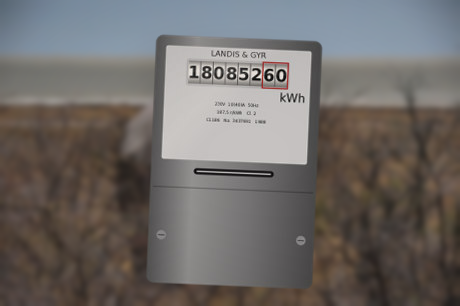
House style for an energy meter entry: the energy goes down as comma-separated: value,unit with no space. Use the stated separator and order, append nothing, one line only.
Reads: 180852.60,kWh
